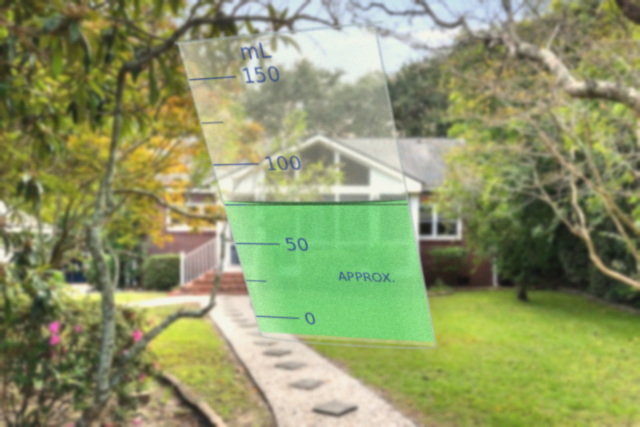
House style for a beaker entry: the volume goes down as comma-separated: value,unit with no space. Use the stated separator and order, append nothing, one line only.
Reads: 75,mL
